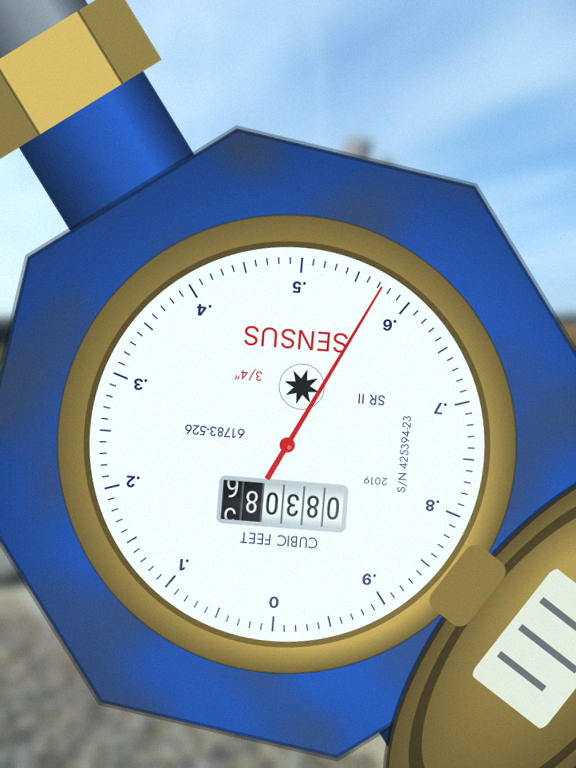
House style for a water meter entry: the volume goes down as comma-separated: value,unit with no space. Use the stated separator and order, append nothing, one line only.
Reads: 83085.57,ft³
